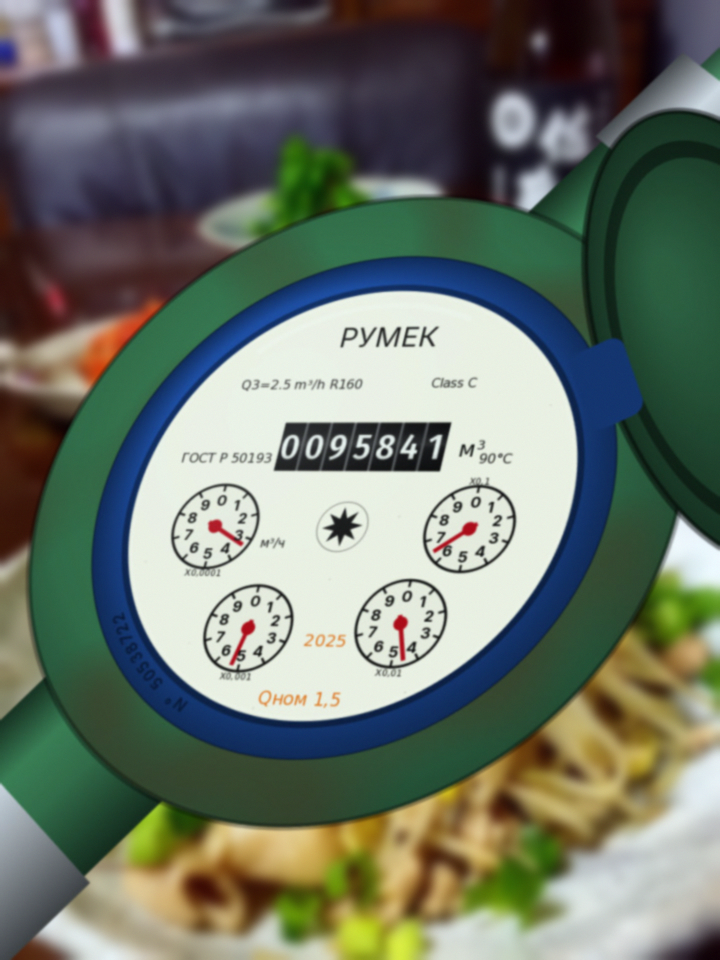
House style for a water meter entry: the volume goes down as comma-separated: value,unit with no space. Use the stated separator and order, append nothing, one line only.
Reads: 95841.6453,m³
